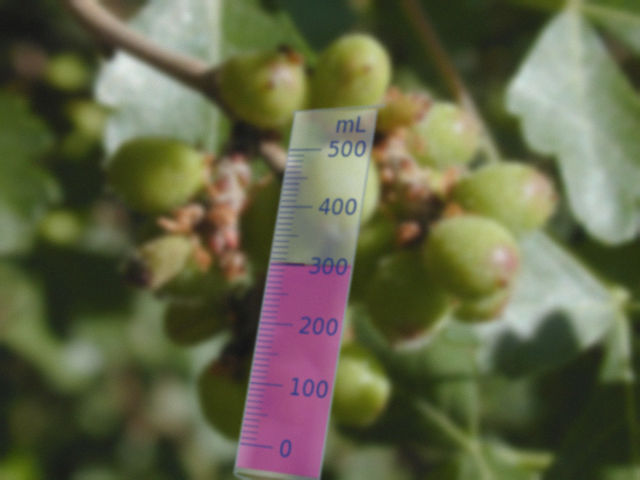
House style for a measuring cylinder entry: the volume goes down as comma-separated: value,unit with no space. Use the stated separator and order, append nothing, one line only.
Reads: 300,mL
